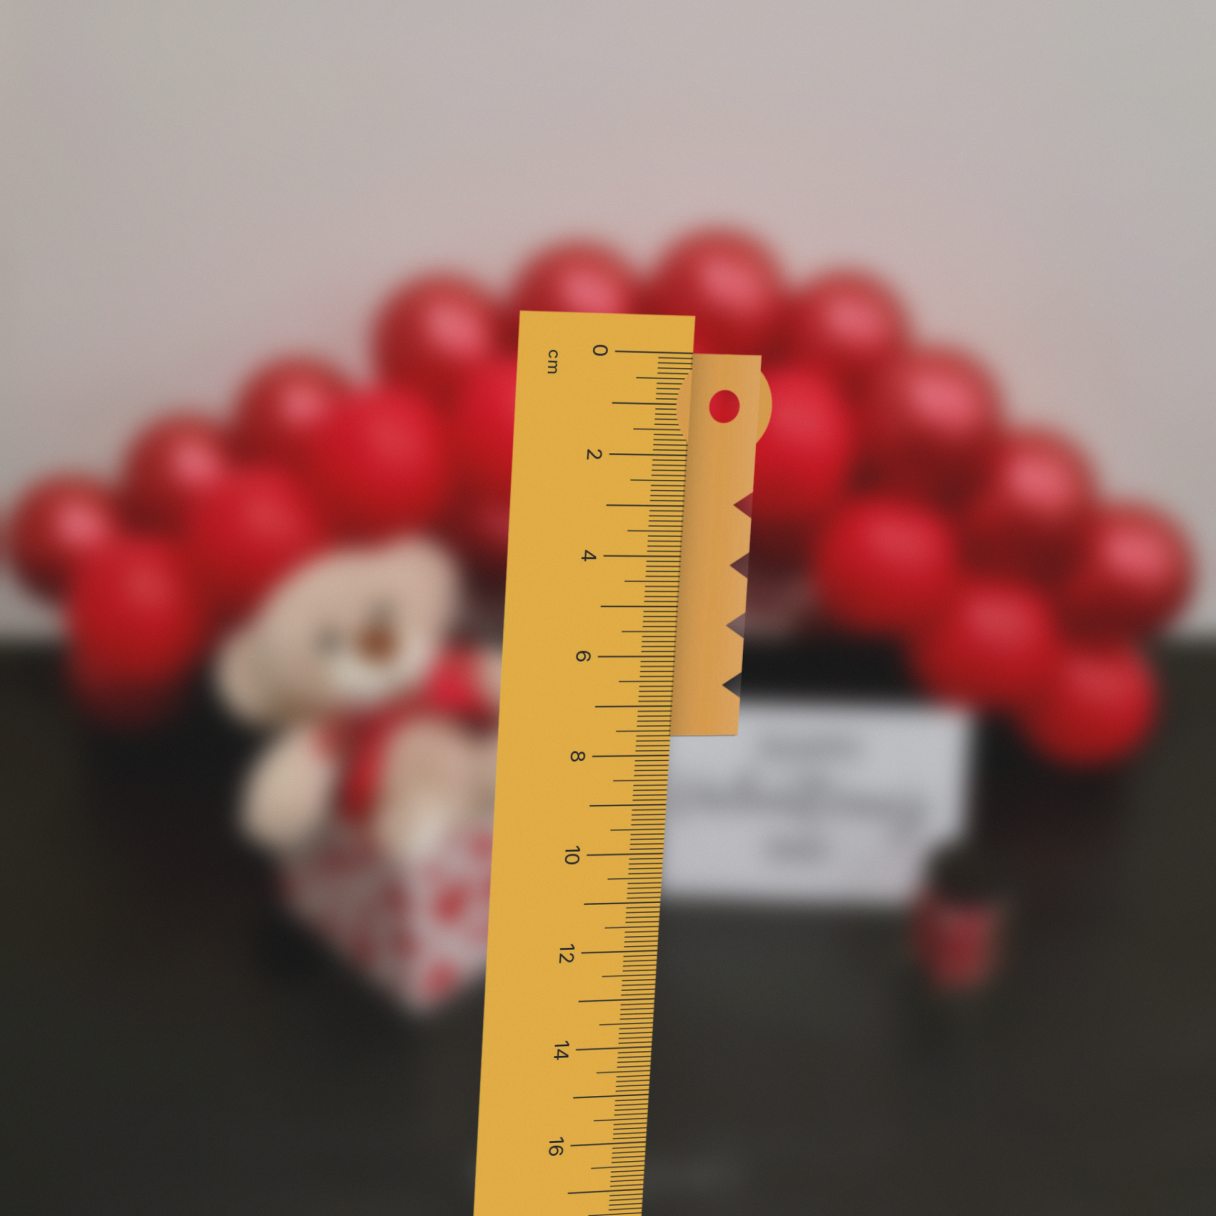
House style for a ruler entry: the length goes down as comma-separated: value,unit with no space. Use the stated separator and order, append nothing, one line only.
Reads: 7.6,cm
